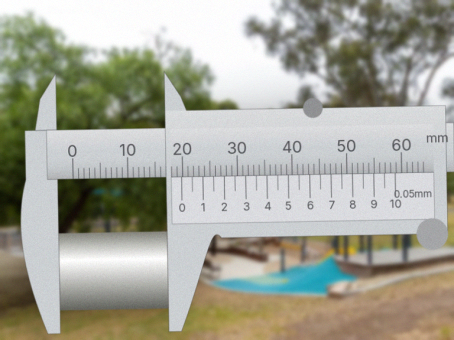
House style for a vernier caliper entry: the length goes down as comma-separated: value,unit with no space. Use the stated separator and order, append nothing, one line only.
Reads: 19.8,mm
